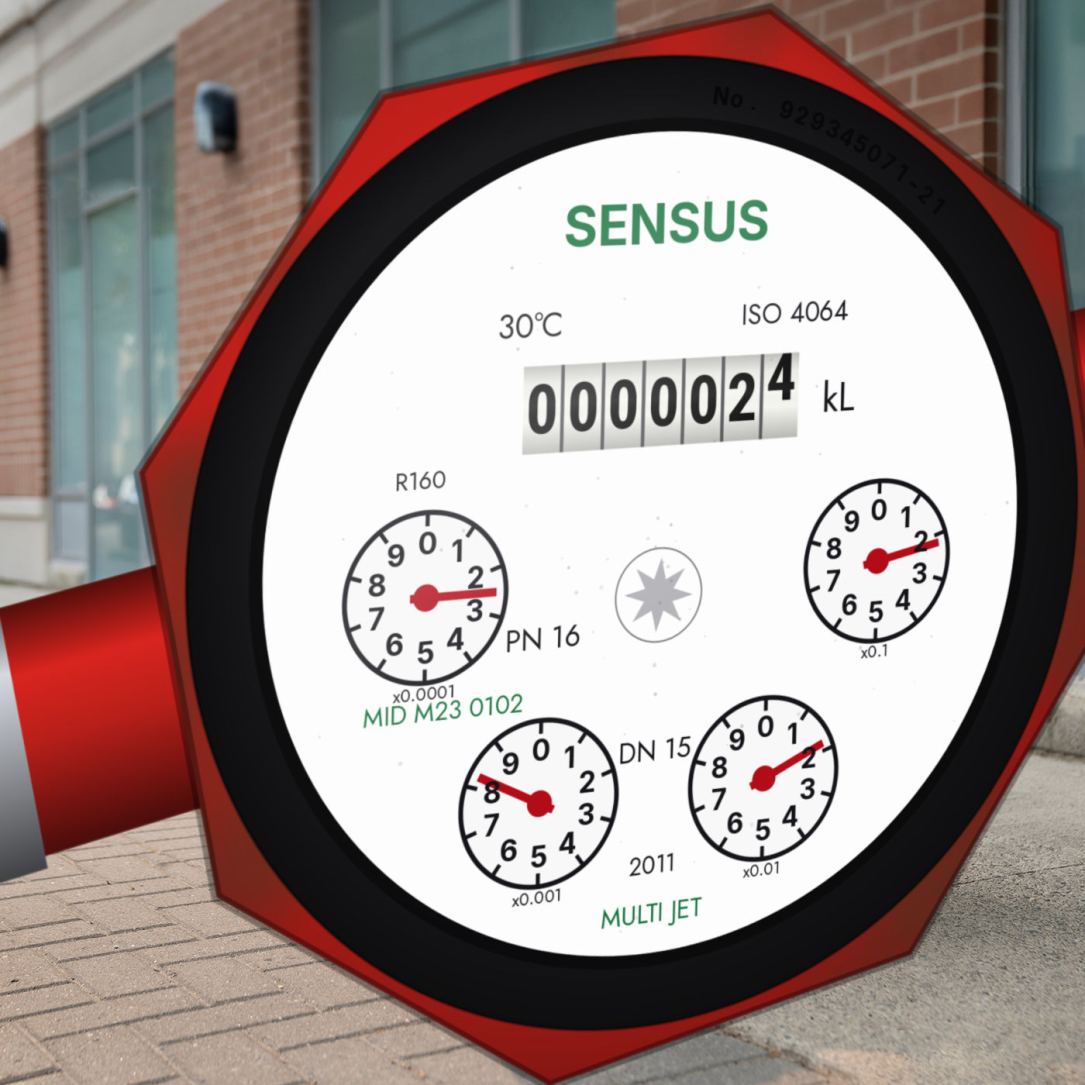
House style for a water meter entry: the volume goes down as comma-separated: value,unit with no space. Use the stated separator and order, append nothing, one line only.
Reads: 24.2182,kL
